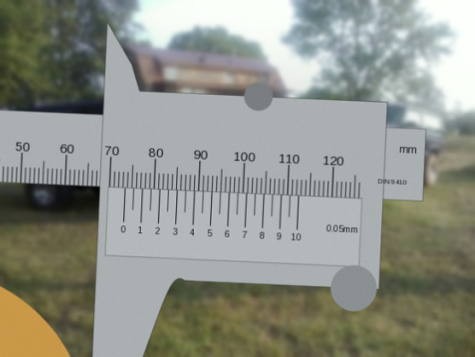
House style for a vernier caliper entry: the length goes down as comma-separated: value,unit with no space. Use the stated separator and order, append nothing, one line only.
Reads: 73.5,mm
